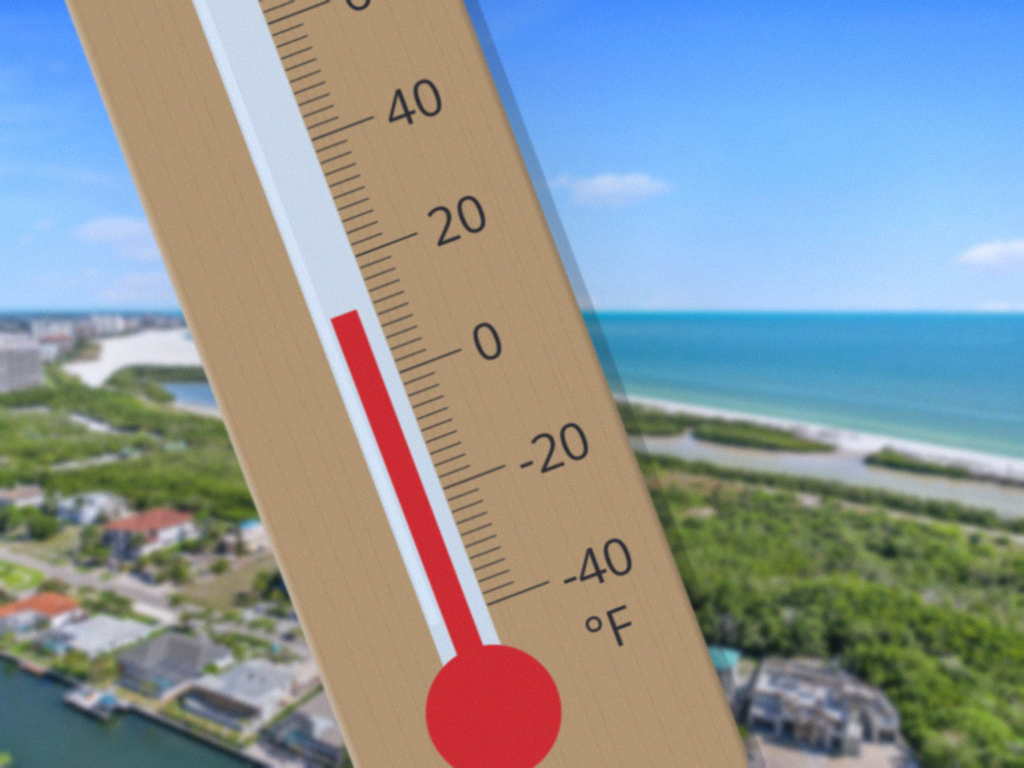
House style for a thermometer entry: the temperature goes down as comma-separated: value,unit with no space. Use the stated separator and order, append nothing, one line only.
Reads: 12,°F
